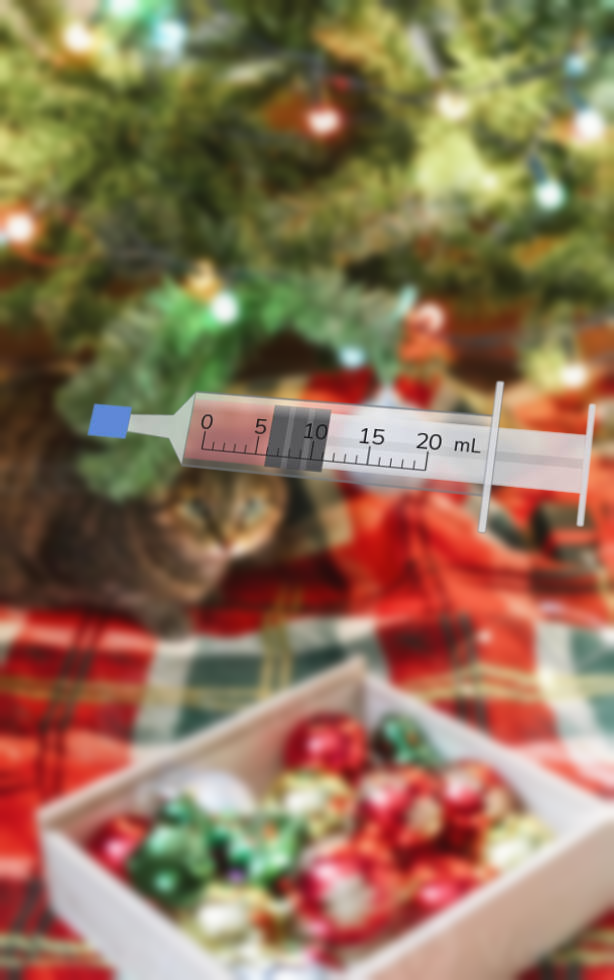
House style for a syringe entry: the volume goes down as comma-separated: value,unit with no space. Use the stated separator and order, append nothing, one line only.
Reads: 6,mL
